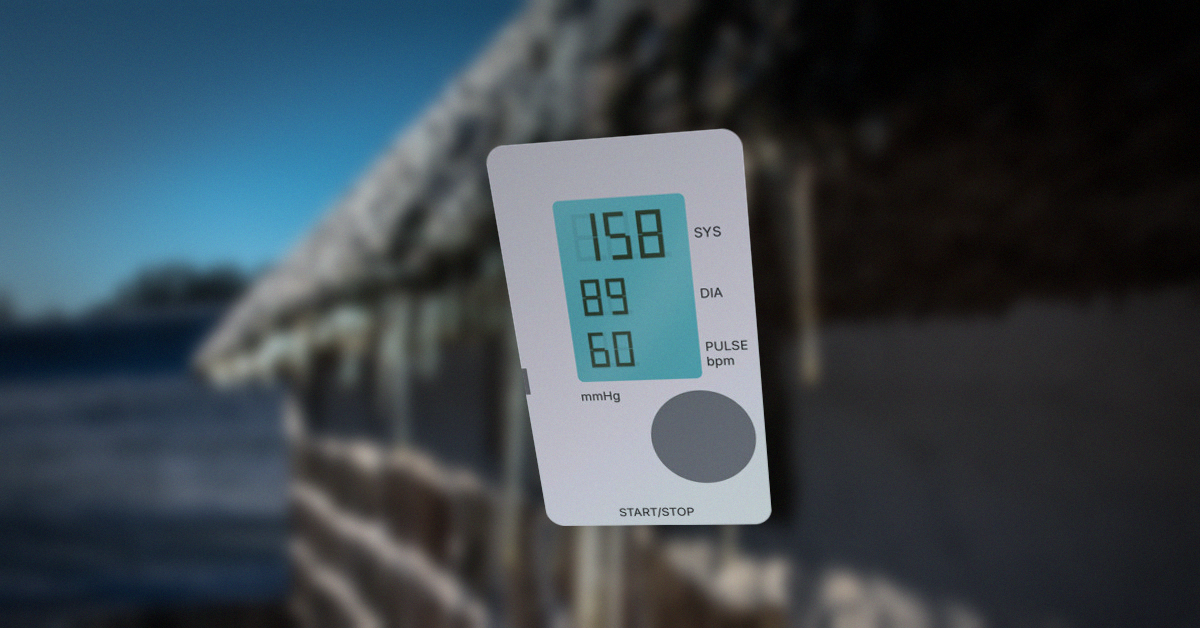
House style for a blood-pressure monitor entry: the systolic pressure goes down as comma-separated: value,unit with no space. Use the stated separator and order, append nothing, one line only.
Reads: 158,mmHg
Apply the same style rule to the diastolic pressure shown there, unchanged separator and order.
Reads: 89,mmHg
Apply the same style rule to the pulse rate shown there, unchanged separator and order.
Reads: 60,bpm
